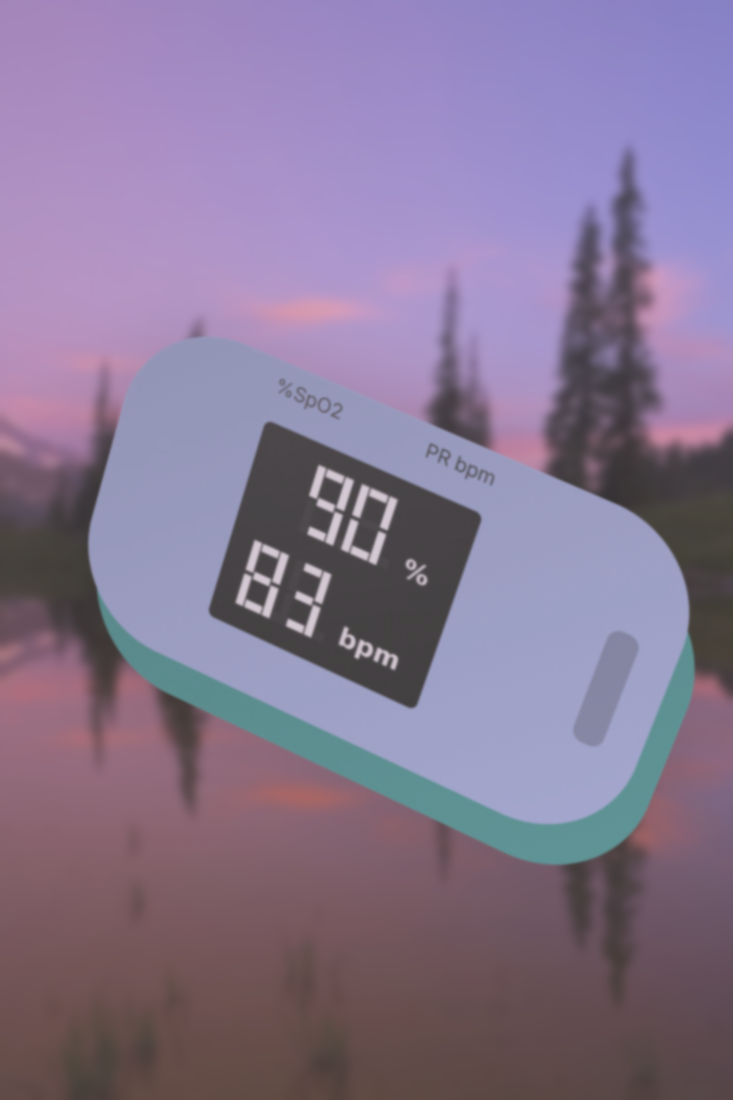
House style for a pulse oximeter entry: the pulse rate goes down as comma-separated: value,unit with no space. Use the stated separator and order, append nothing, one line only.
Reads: 83,bpm
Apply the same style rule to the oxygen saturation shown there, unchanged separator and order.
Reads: 90,%
